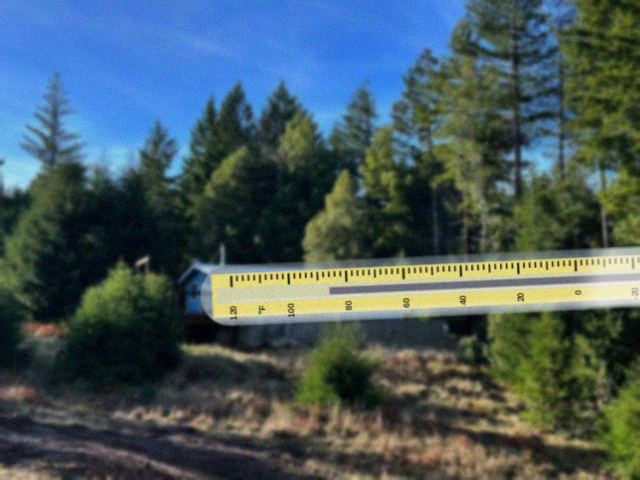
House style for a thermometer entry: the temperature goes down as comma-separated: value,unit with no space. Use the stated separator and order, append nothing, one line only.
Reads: 86,°F
